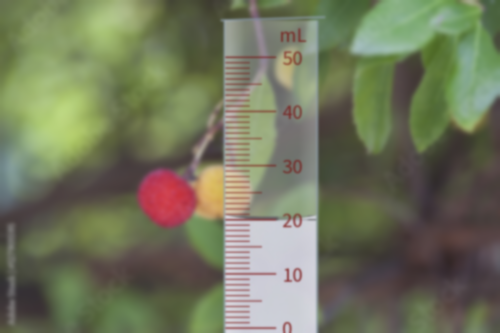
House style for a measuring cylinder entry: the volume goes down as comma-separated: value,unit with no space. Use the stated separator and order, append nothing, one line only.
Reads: 20,mL
